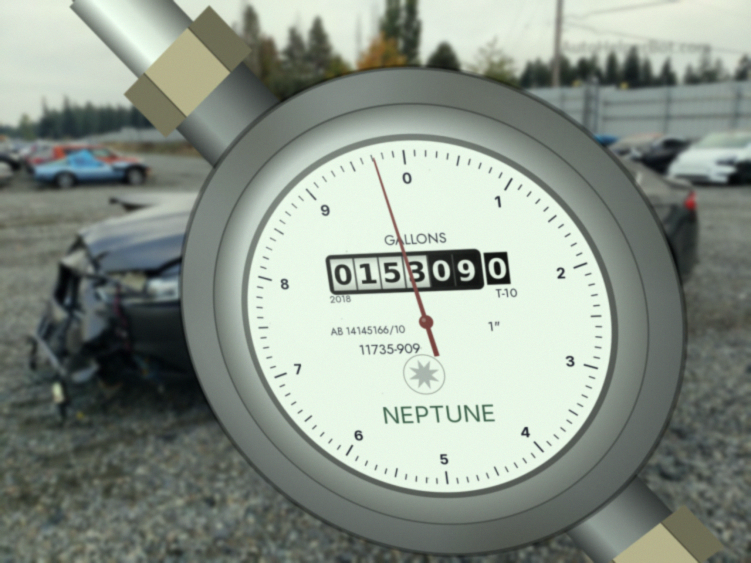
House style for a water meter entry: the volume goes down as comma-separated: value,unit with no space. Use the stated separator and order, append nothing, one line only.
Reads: 153089.7,gal
